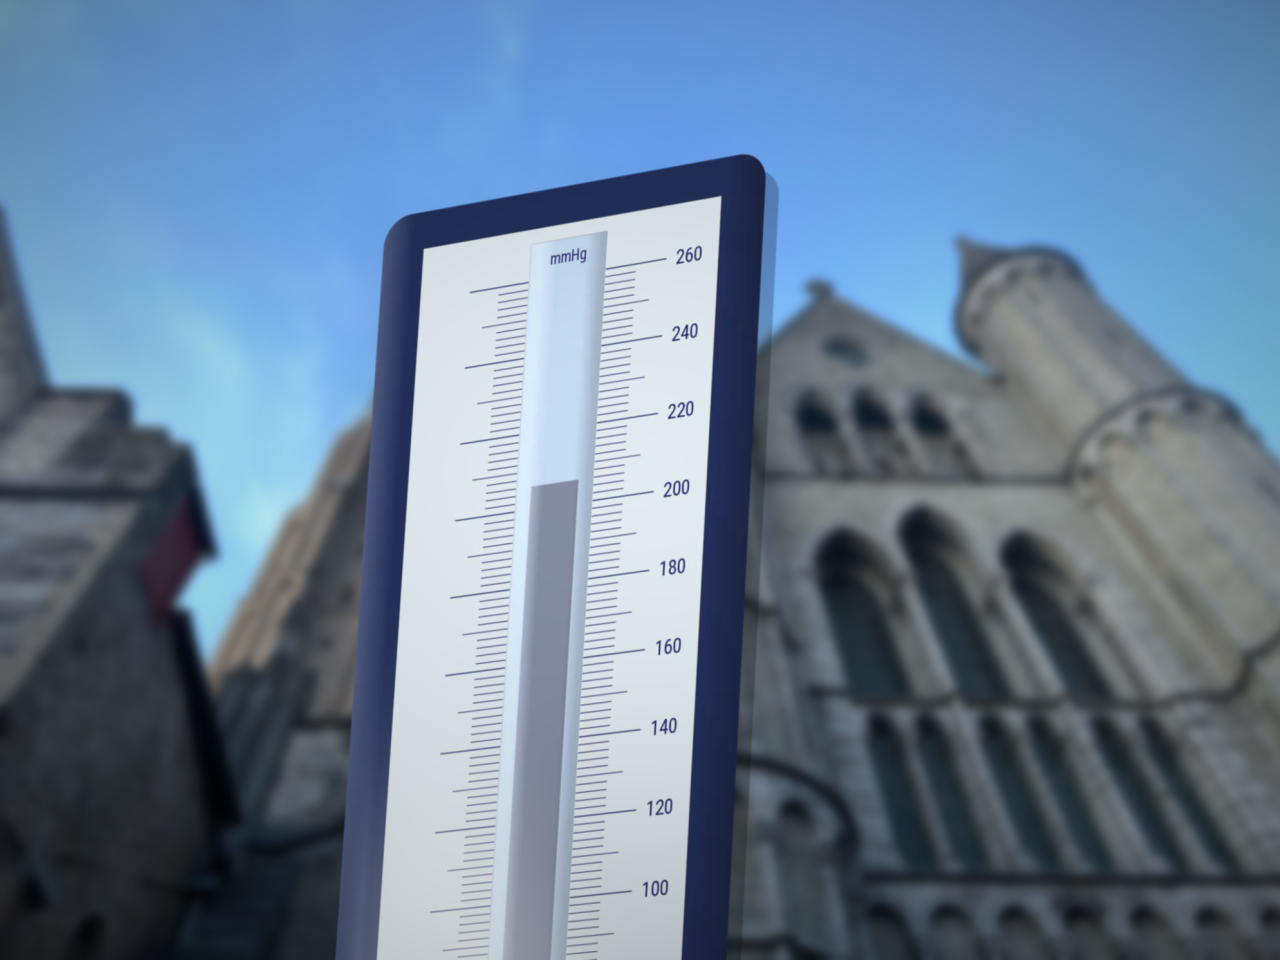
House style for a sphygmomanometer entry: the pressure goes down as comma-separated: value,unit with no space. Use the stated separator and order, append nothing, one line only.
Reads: 206,mmHg
